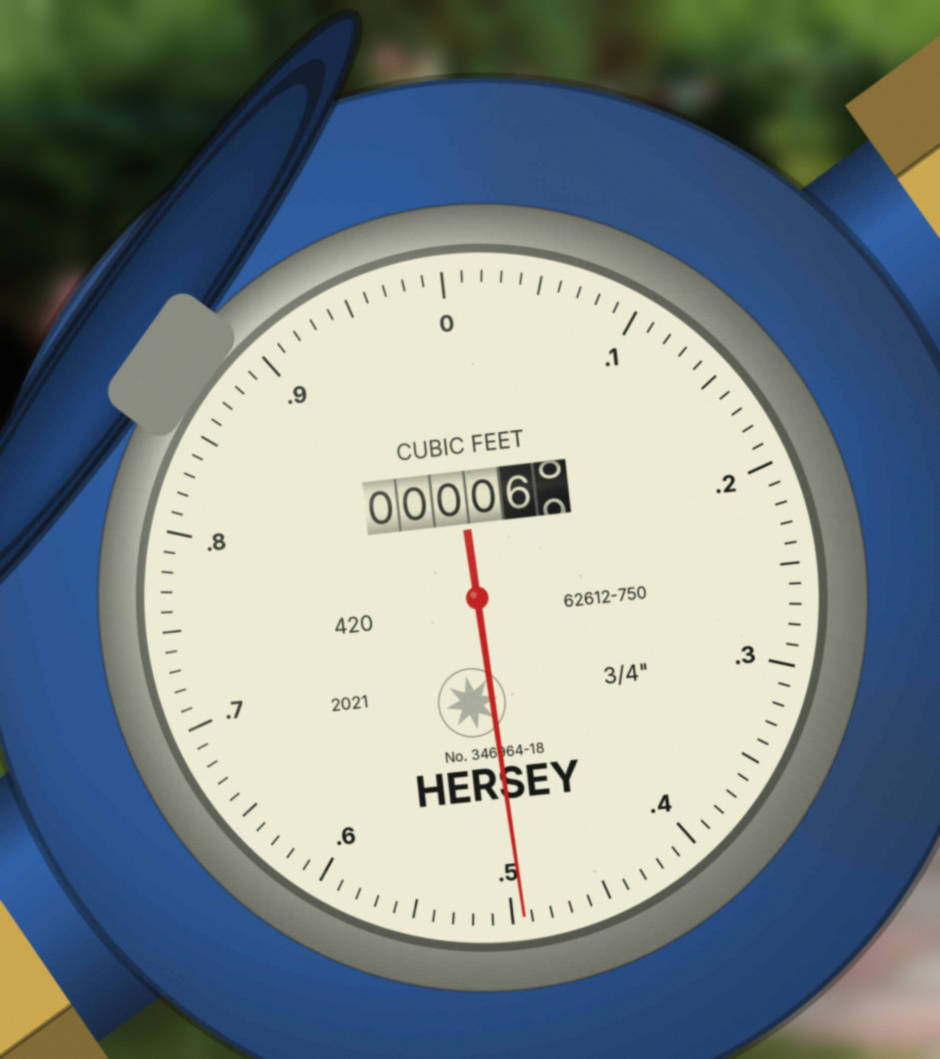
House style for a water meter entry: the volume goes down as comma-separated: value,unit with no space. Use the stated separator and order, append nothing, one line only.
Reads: 68.49,ft³
